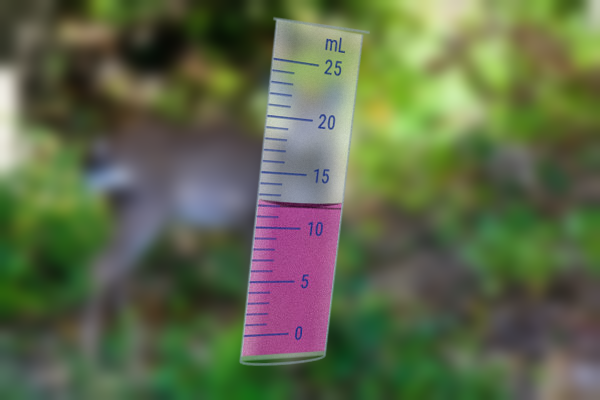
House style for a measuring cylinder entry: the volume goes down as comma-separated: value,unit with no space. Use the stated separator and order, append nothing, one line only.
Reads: 12,mL
